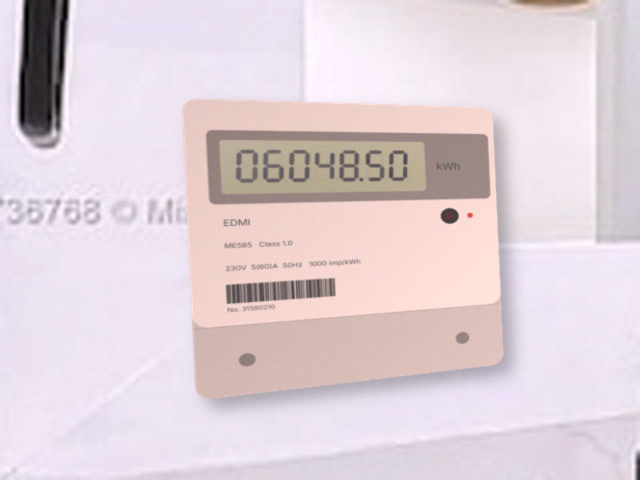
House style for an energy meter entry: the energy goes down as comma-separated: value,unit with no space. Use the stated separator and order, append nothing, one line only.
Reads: 6048.50,kWh
